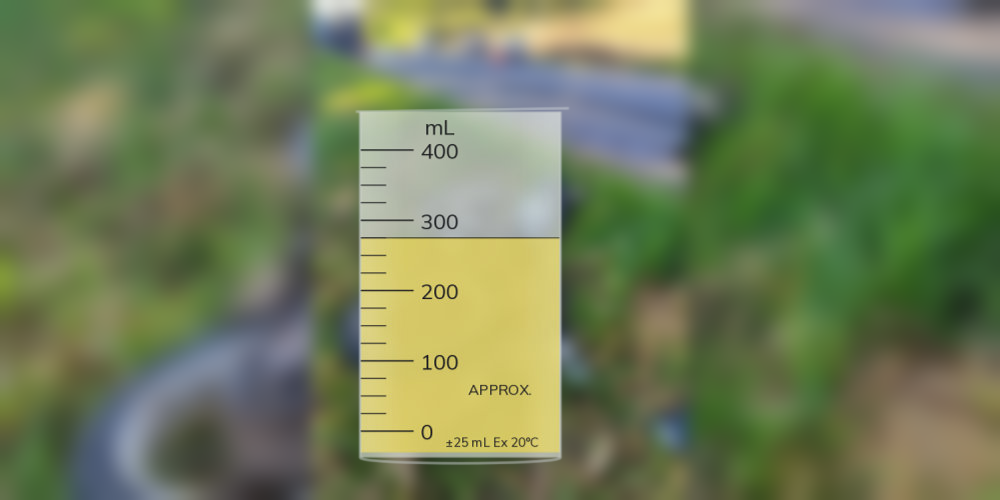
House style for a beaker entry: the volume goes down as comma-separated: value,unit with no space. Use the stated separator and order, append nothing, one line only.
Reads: 275,mL
